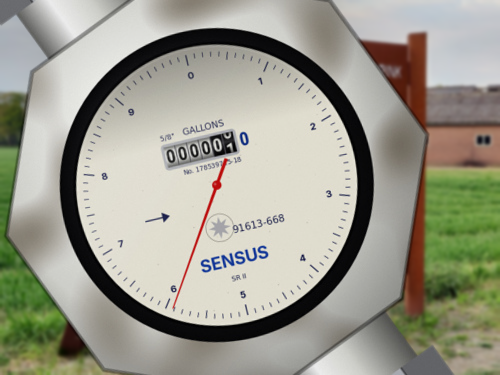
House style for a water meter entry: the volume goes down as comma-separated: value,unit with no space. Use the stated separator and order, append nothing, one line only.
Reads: 5.9,gal
